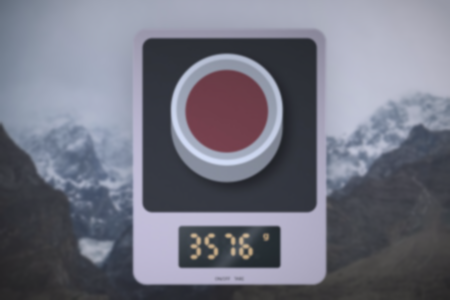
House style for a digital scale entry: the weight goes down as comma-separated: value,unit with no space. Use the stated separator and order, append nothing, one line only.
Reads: 3576,g
